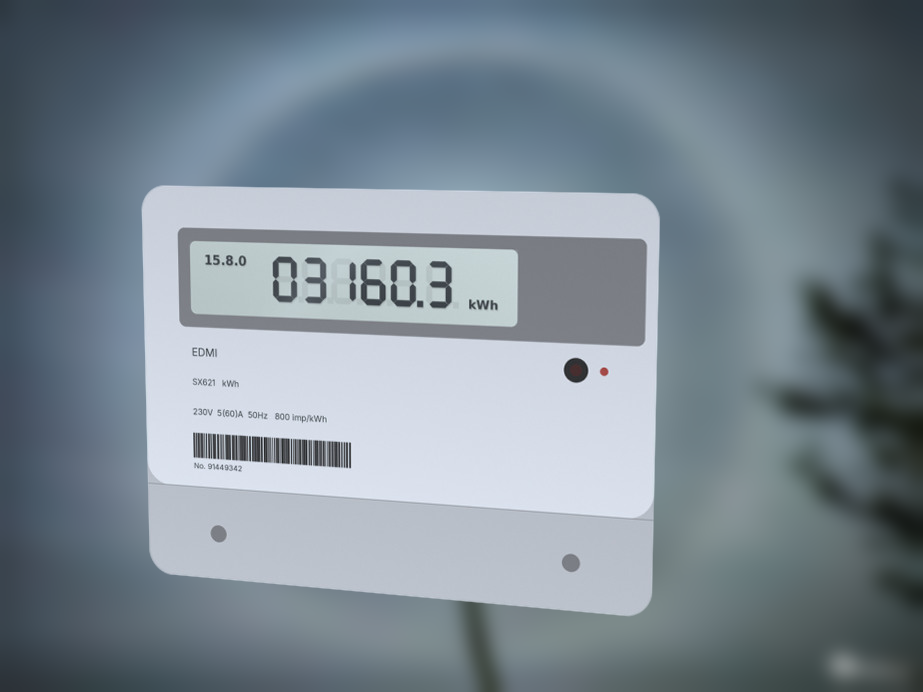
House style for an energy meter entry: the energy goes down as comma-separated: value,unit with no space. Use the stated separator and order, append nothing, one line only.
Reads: 3160.3,kWh
